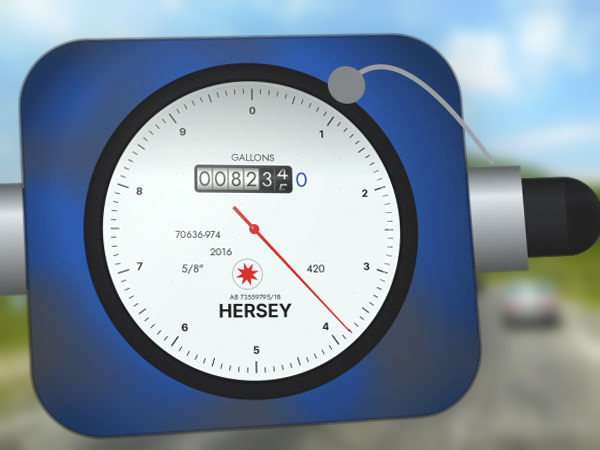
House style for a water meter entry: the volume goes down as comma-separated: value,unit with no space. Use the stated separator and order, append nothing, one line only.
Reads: 82343.8,gal
